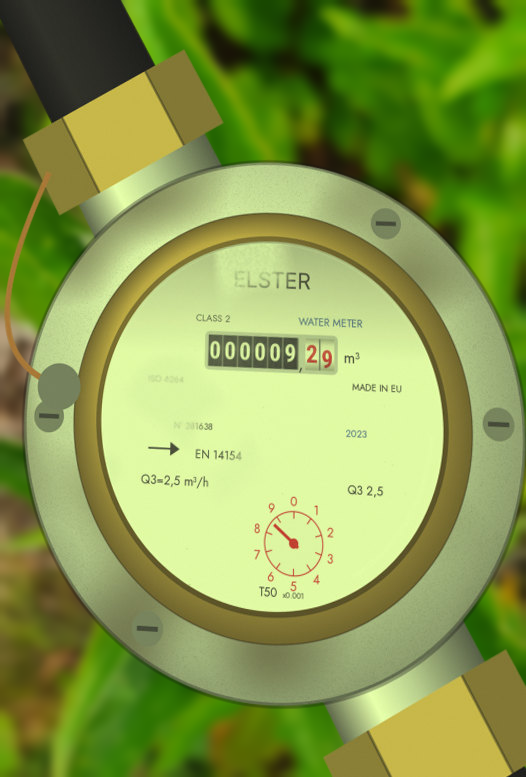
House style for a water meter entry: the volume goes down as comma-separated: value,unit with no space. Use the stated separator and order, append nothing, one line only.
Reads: 9.288,m³
